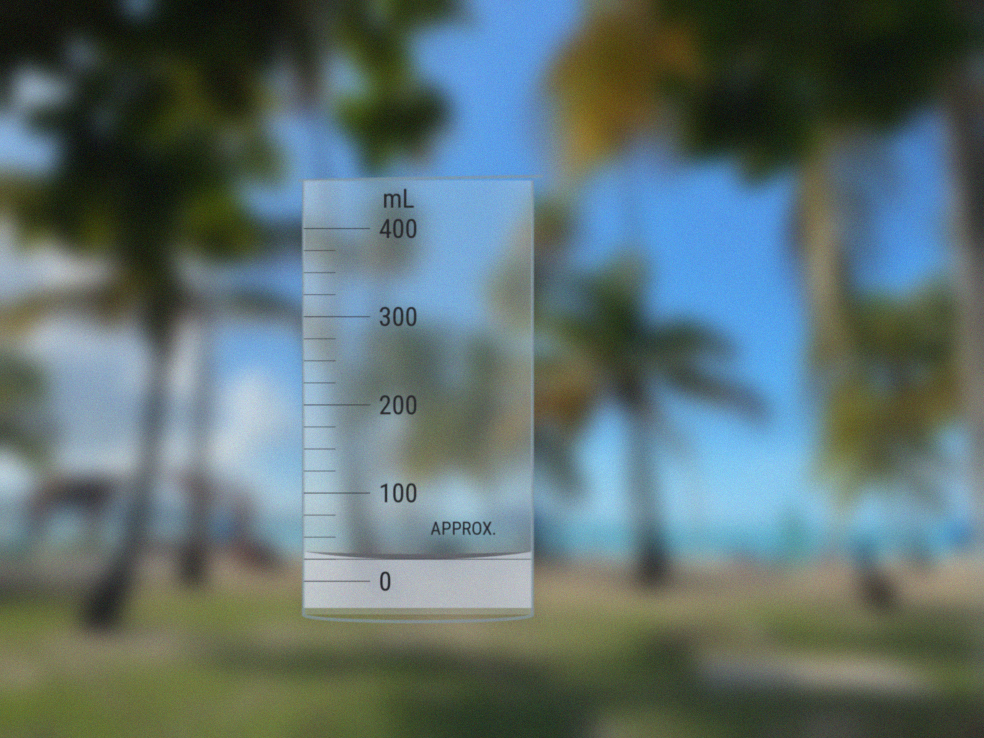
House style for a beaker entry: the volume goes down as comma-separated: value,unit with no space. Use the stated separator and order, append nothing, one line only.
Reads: 25,mL
